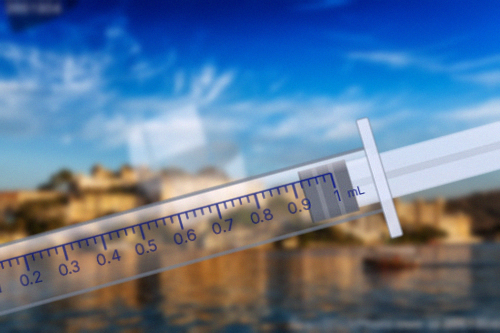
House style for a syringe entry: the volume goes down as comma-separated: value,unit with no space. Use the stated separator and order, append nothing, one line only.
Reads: 0.92,mL
